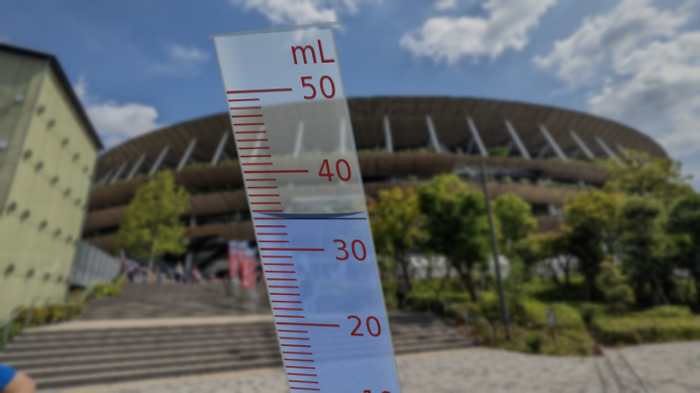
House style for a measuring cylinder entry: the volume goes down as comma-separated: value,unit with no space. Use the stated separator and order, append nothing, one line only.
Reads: 34,mL
